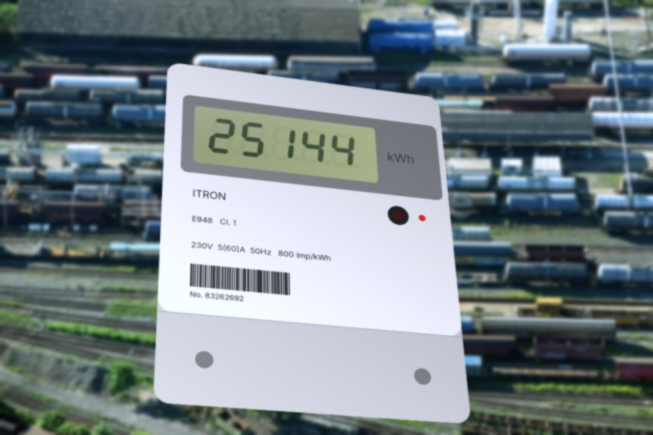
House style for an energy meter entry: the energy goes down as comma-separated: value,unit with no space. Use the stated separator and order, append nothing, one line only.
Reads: 25144,kWh
